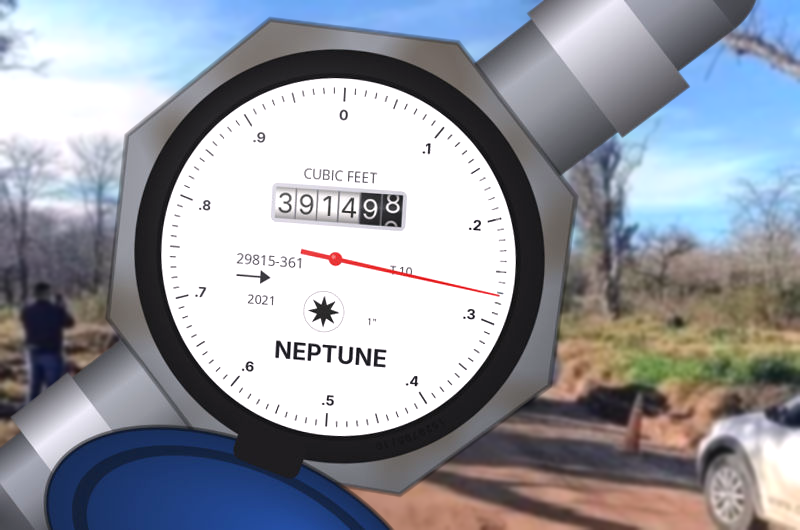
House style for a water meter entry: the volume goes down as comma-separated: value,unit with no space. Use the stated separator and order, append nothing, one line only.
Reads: 391498.27,ft³
